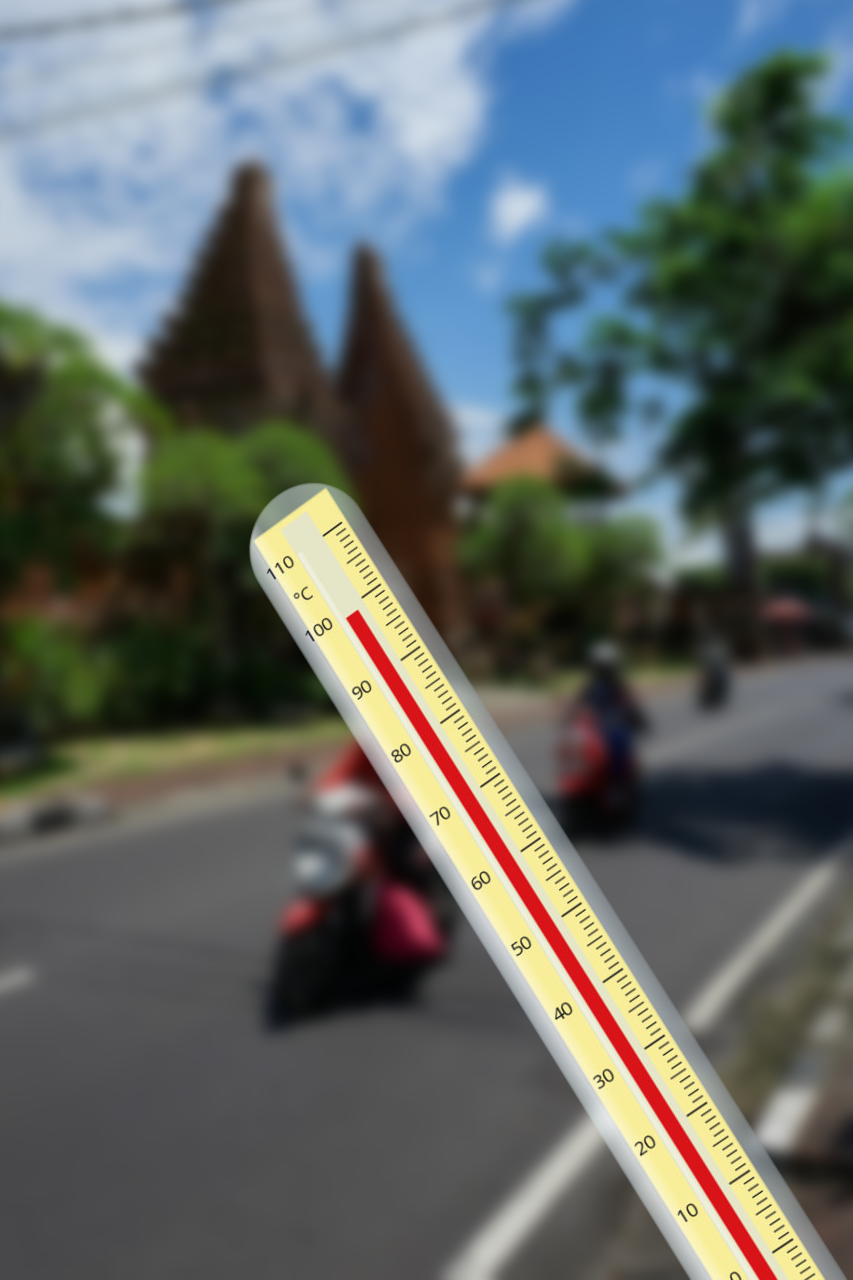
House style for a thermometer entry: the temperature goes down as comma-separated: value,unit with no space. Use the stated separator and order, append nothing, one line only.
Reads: 99,°C
